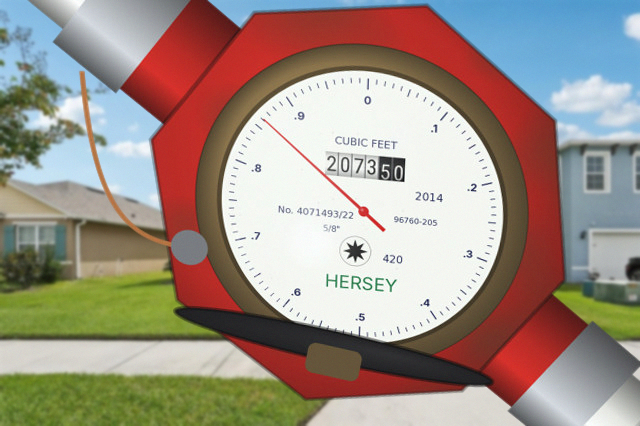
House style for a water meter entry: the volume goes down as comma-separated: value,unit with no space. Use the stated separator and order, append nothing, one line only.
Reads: 207349.86,ft³
